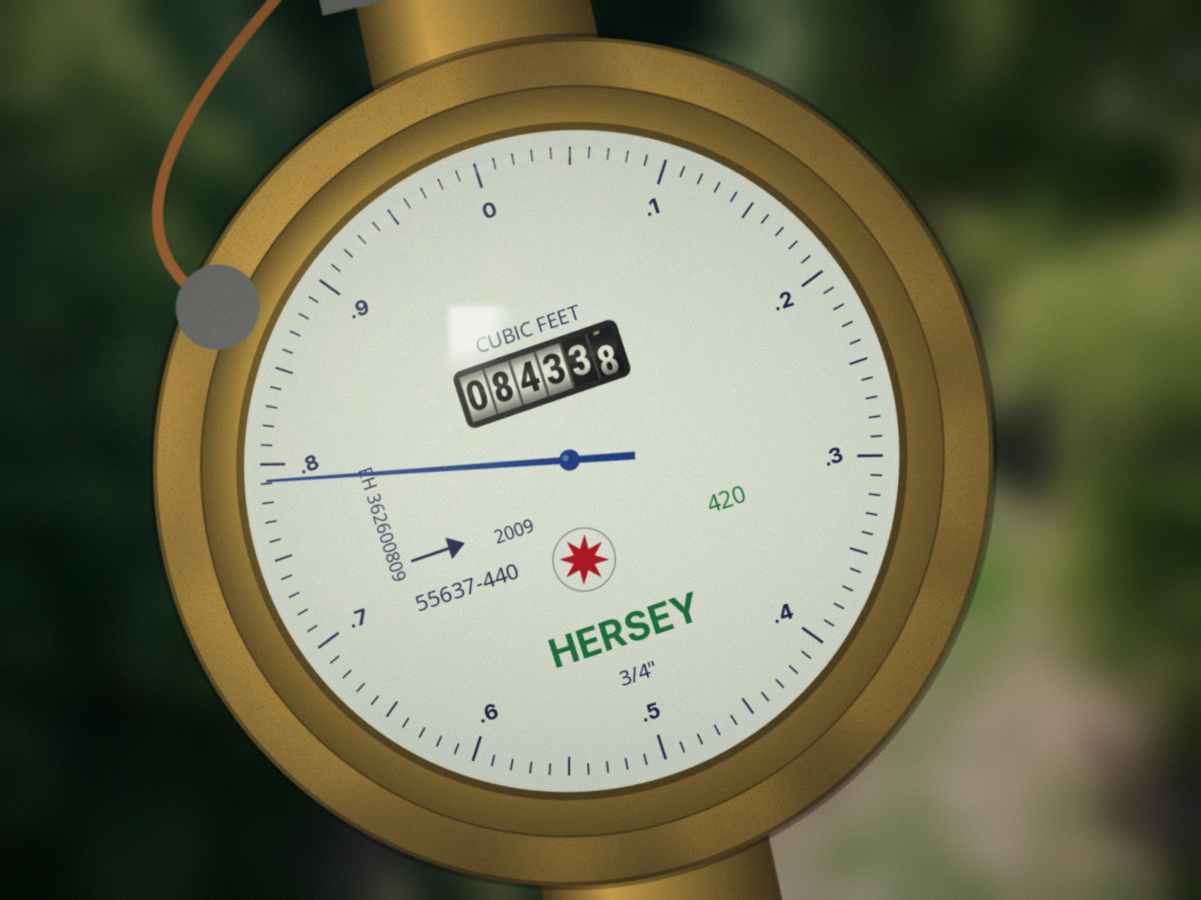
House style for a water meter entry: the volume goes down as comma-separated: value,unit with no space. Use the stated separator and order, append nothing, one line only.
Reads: 84337.79,ft³
